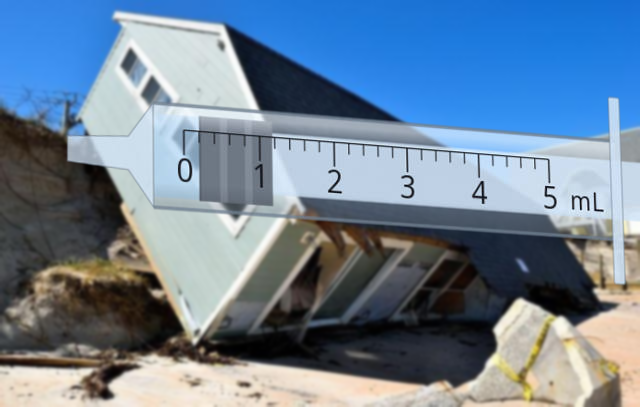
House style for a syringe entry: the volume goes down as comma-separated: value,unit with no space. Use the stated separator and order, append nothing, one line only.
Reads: 0.2,mL
